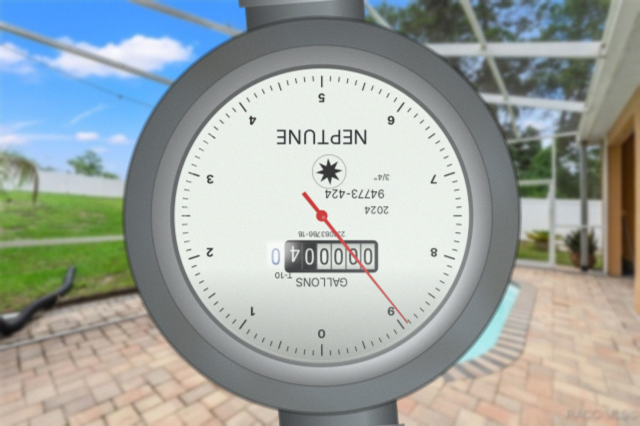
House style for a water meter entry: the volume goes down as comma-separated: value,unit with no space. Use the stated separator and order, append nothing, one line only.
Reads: 38.9,gal
